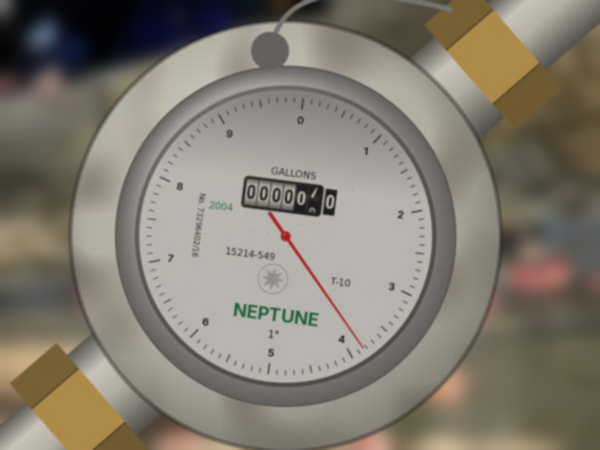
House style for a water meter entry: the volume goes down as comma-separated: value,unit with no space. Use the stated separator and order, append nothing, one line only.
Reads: 73.8,gal
